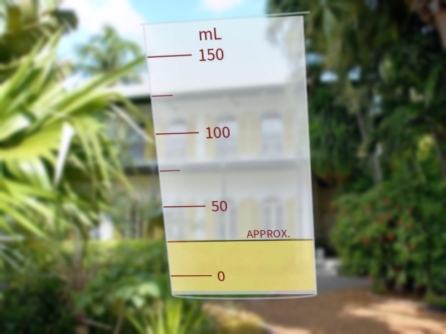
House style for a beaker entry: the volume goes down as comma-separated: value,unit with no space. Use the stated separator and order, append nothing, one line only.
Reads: 25,mL
